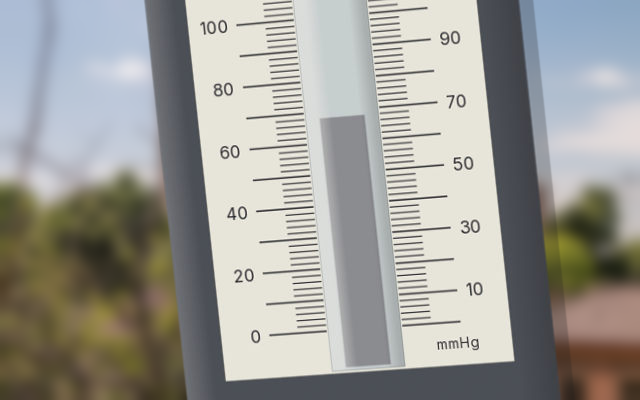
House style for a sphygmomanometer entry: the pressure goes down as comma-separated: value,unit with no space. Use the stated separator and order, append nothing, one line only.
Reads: 68,mmHg
